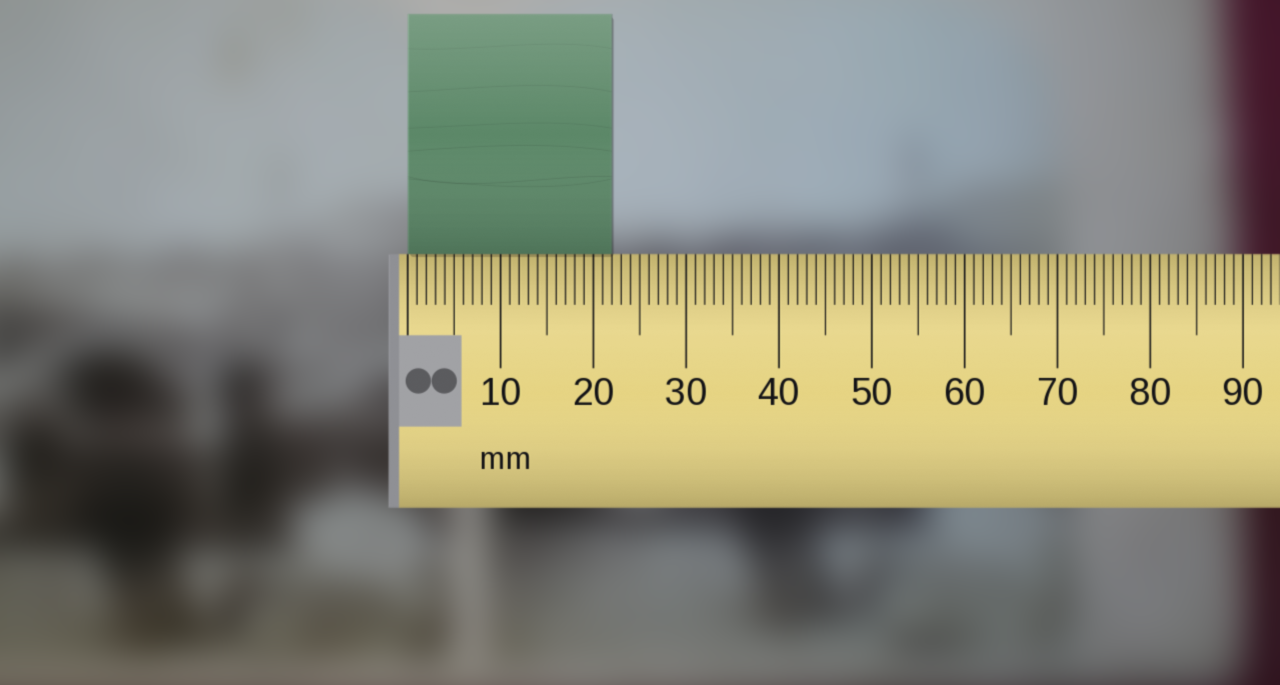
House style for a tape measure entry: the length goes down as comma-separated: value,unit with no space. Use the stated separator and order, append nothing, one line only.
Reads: 22,mm
